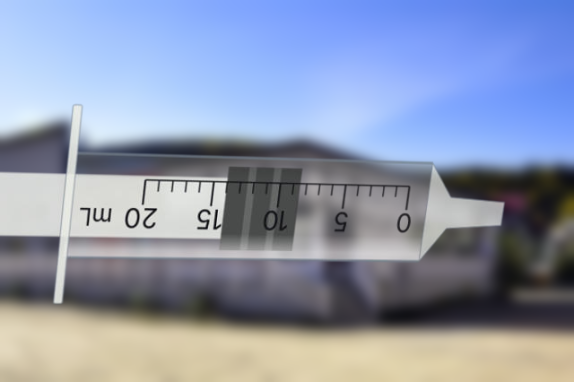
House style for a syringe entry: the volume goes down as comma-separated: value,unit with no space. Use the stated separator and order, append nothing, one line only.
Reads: 8.5,mL
